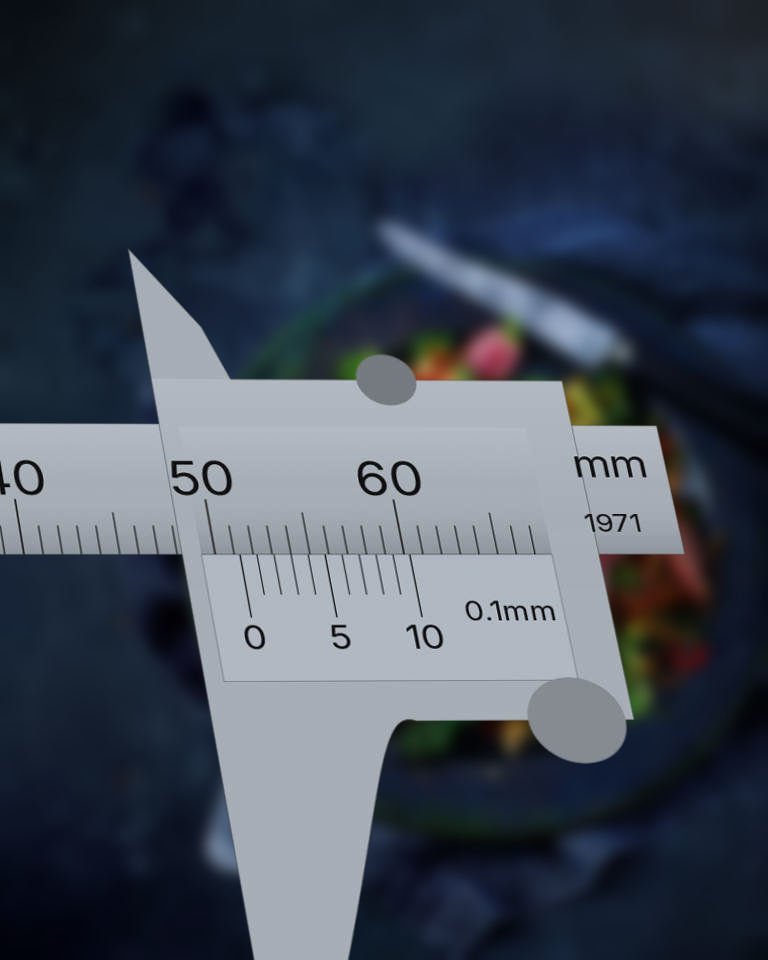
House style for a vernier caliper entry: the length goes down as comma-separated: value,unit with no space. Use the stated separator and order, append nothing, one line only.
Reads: 51.3,mm
